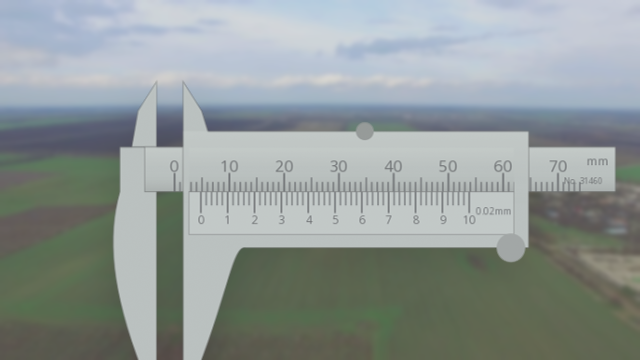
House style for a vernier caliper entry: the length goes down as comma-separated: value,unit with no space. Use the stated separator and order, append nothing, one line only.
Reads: 4.8,mm
